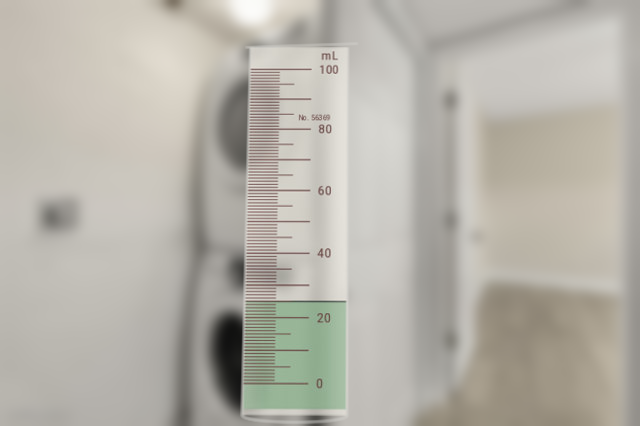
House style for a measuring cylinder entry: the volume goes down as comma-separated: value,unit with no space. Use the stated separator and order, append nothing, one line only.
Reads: 25,mL
